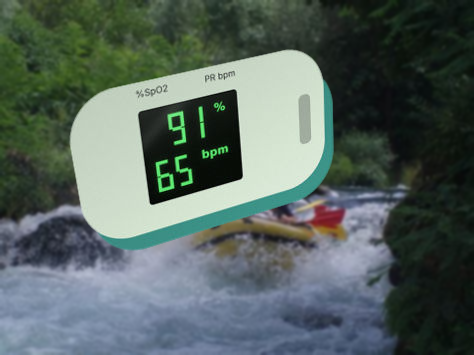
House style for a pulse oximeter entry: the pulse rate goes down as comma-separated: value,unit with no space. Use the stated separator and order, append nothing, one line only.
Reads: 65,bpm
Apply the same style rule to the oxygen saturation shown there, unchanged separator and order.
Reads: 91,%
